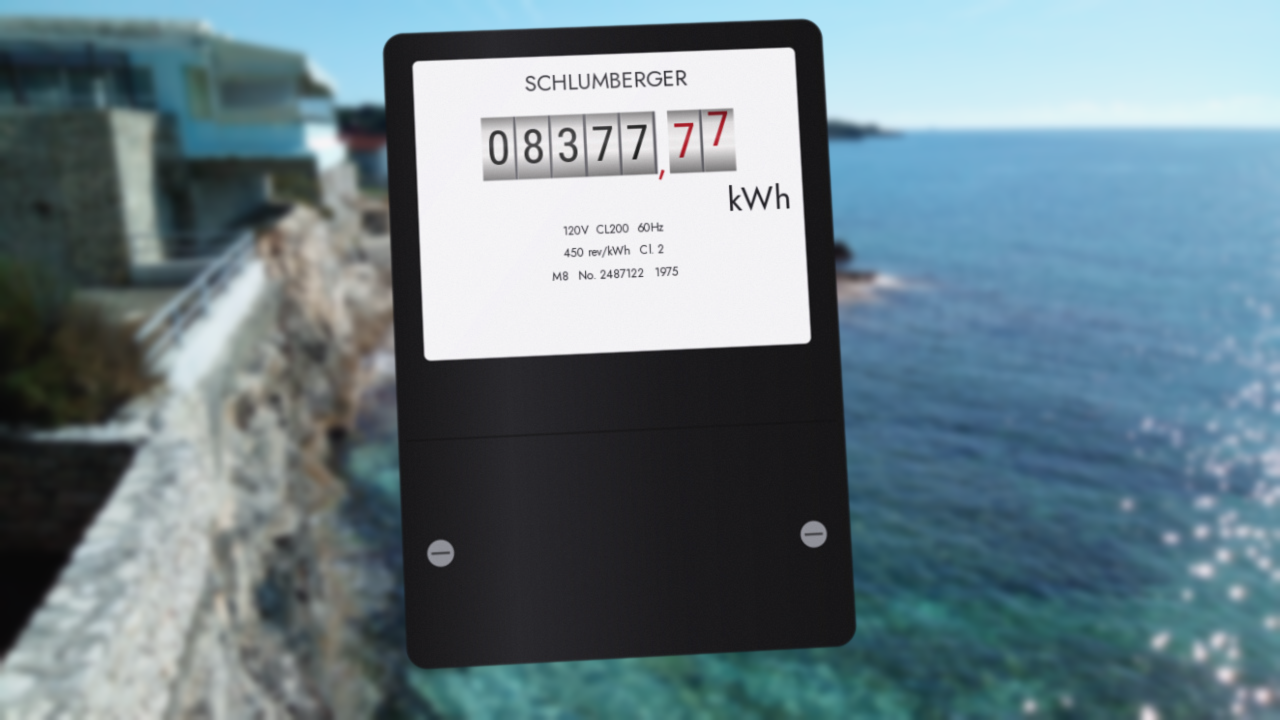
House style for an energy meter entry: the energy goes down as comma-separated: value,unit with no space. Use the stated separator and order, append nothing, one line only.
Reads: 8377.77,kWh
